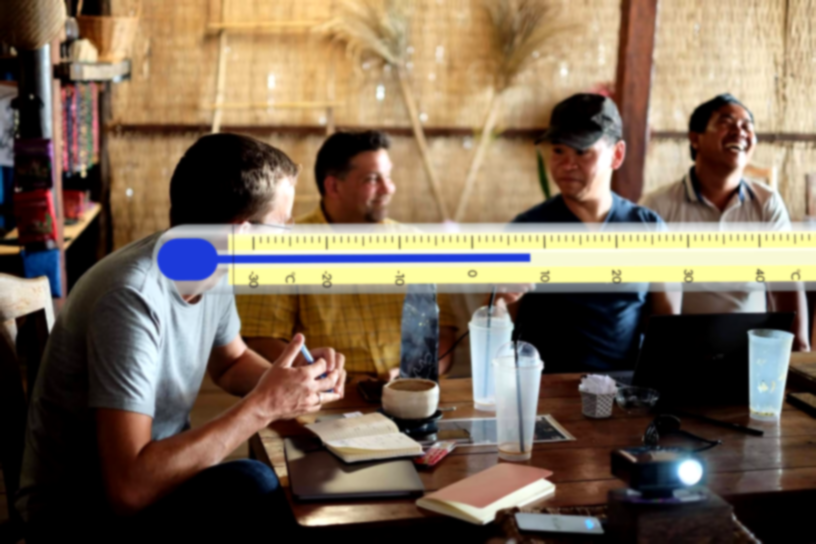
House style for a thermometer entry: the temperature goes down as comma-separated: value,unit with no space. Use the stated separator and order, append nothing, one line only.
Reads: 8,°C
